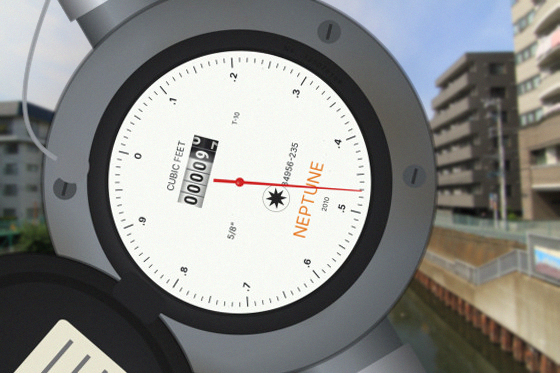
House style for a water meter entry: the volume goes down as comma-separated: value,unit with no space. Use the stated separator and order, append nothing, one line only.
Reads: 96.47,ft³
